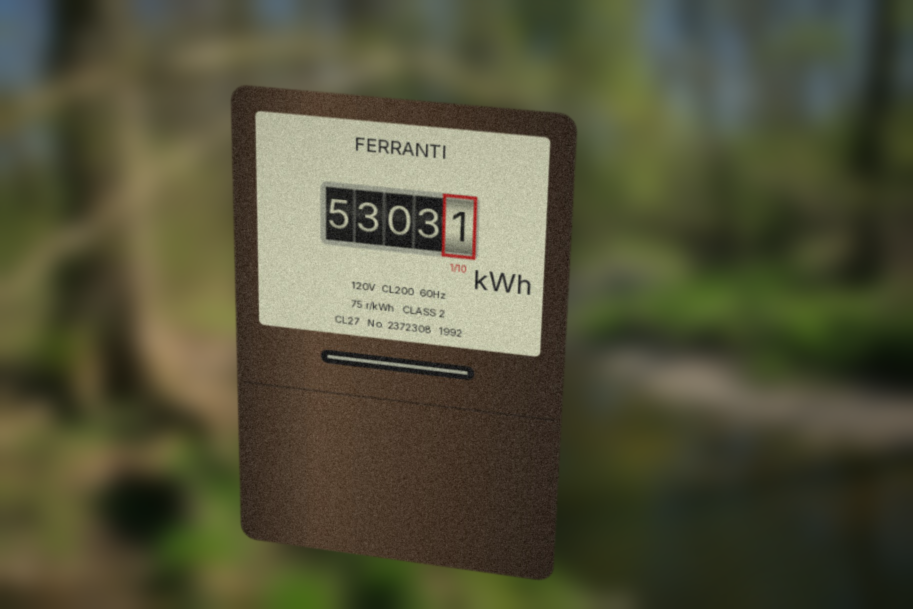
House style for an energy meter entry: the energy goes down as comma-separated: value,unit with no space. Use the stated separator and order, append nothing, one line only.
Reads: 5303.1,kWh
